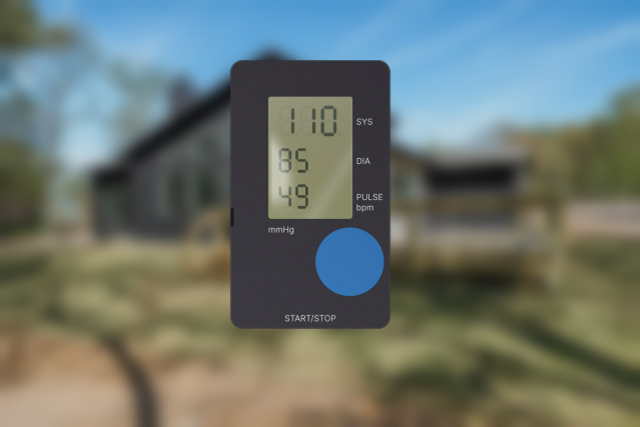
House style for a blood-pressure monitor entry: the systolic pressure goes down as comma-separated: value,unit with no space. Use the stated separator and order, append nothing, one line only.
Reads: 110,mmHg
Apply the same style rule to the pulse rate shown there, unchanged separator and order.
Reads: 49,bpm
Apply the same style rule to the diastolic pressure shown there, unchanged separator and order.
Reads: 85,mmHg
